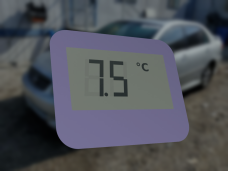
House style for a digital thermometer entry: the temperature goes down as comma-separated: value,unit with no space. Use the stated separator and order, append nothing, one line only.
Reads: 7.5,°C
